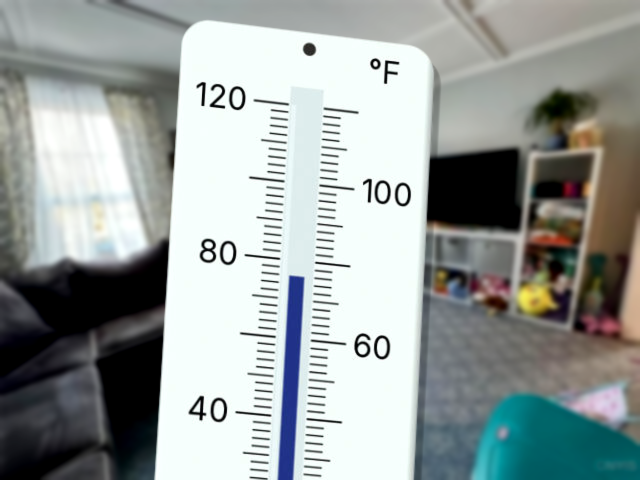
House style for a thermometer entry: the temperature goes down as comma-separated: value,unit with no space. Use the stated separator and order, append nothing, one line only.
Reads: 76,°F
